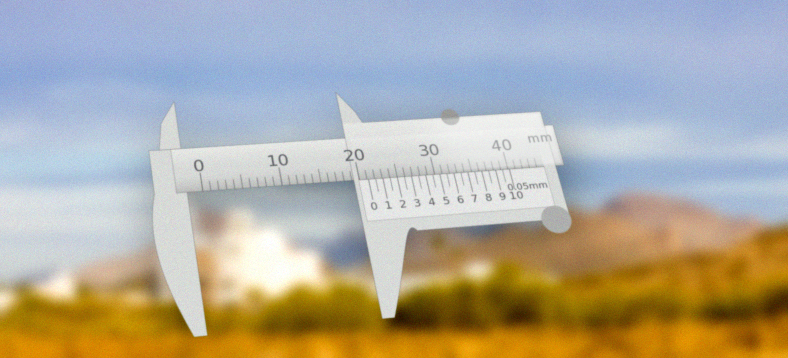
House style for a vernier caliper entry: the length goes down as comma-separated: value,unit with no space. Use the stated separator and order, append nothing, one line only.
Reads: 21.2,mm
